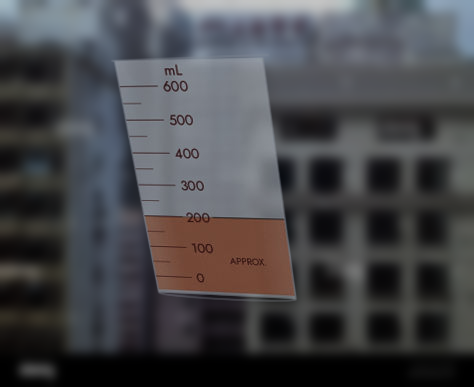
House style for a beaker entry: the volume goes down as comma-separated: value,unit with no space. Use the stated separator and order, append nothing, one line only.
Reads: 200,mL
